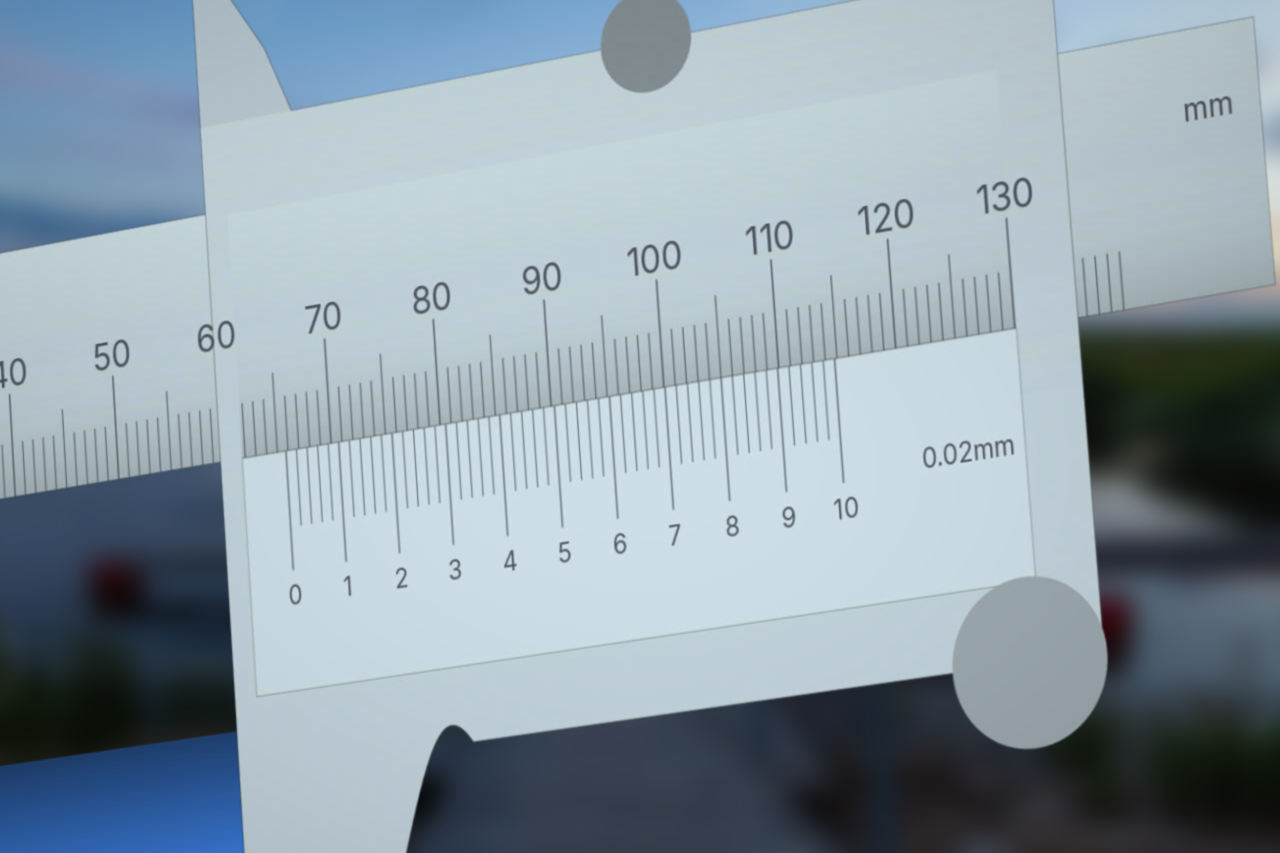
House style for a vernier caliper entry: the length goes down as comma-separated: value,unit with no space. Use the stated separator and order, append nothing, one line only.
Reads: 65.8,mm
